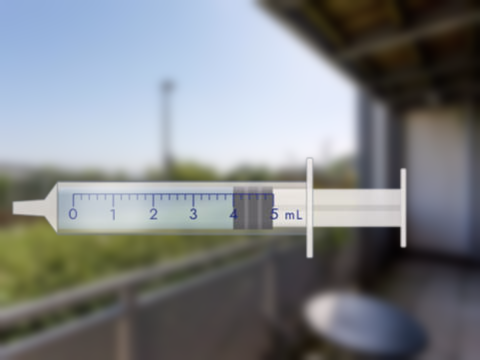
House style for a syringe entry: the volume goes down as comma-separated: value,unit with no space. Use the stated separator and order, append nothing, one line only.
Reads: 4,mL
